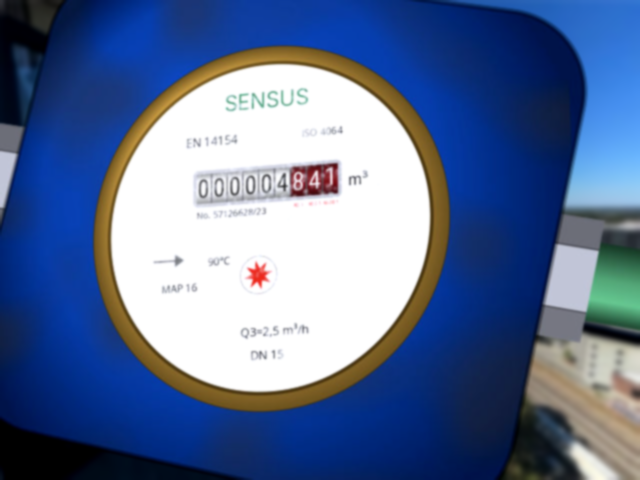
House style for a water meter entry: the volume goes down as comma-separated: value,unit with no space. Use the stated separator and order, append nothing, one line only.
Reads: 4.841,m³
